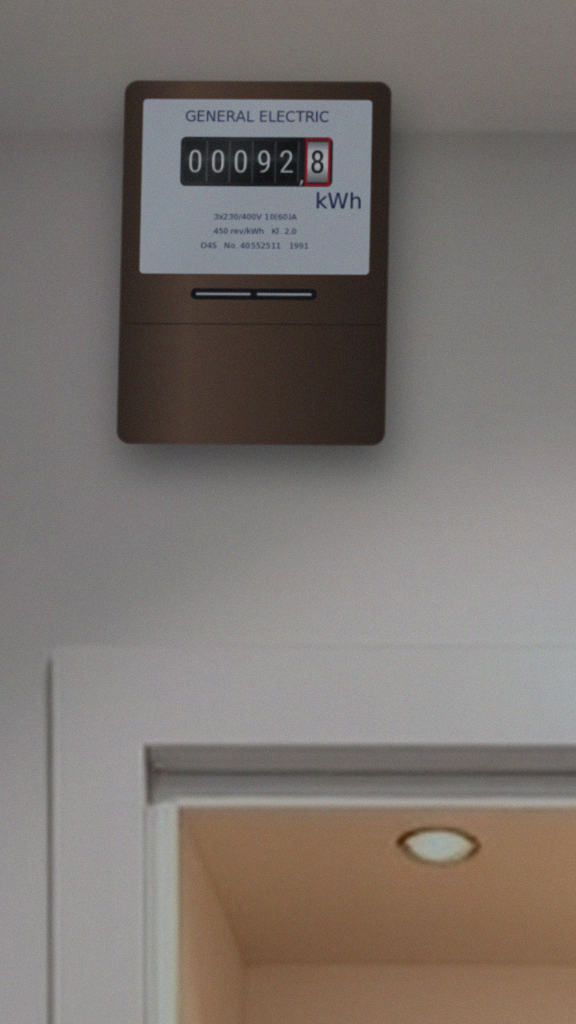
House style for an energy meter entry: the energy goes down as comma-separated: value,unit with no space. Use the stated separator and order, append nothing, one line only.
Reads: 92.8,kWh
